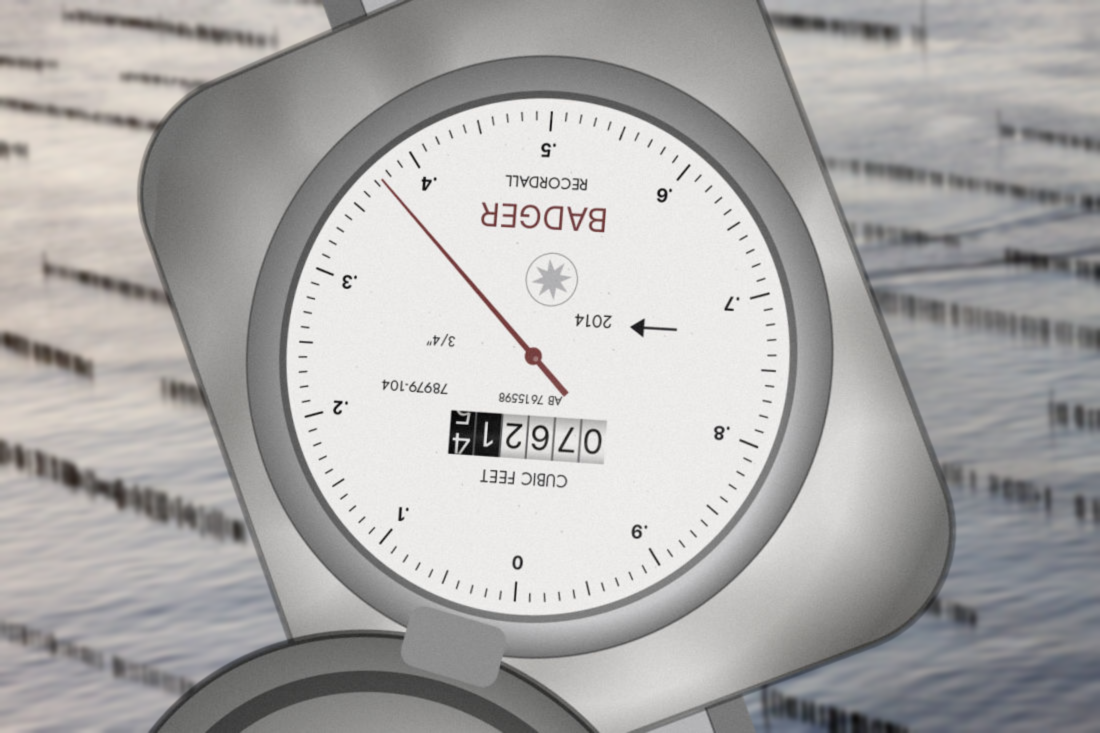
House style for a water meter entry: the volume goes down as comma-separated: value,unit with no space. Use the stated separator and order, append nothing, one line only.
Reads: 76214.37,ft³
